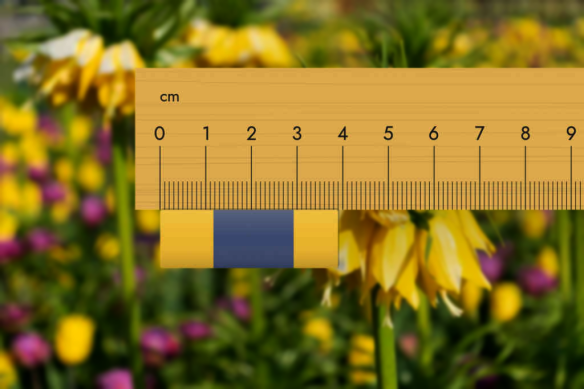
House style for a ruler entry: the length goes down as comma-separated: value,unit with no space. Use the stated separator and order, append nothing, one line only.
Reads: 3.9,cm
